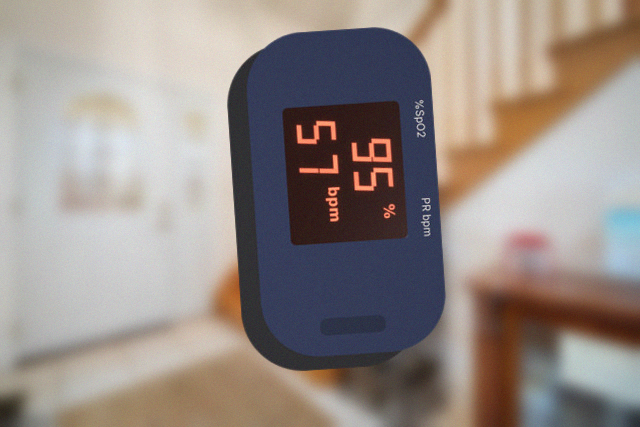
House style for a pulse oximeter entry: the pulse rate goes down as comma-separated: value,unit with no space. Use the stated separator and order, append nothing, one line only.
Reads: 57,bpm
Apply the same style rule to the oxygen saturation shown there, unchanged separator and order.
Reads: 95,%
